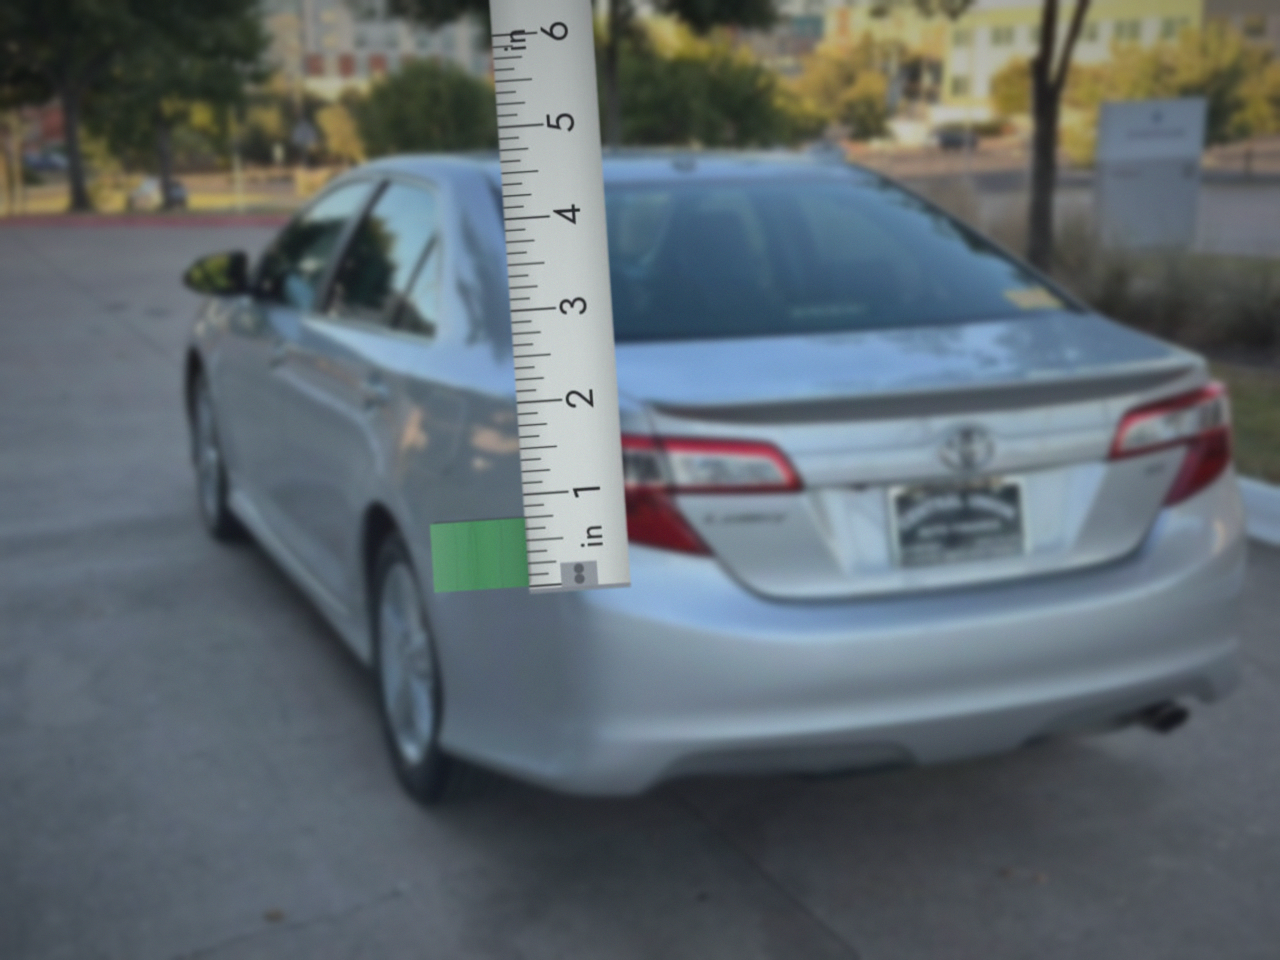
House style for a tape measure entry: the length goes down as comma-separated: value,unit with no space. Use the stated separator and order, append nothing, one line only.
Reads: 0.75,in
